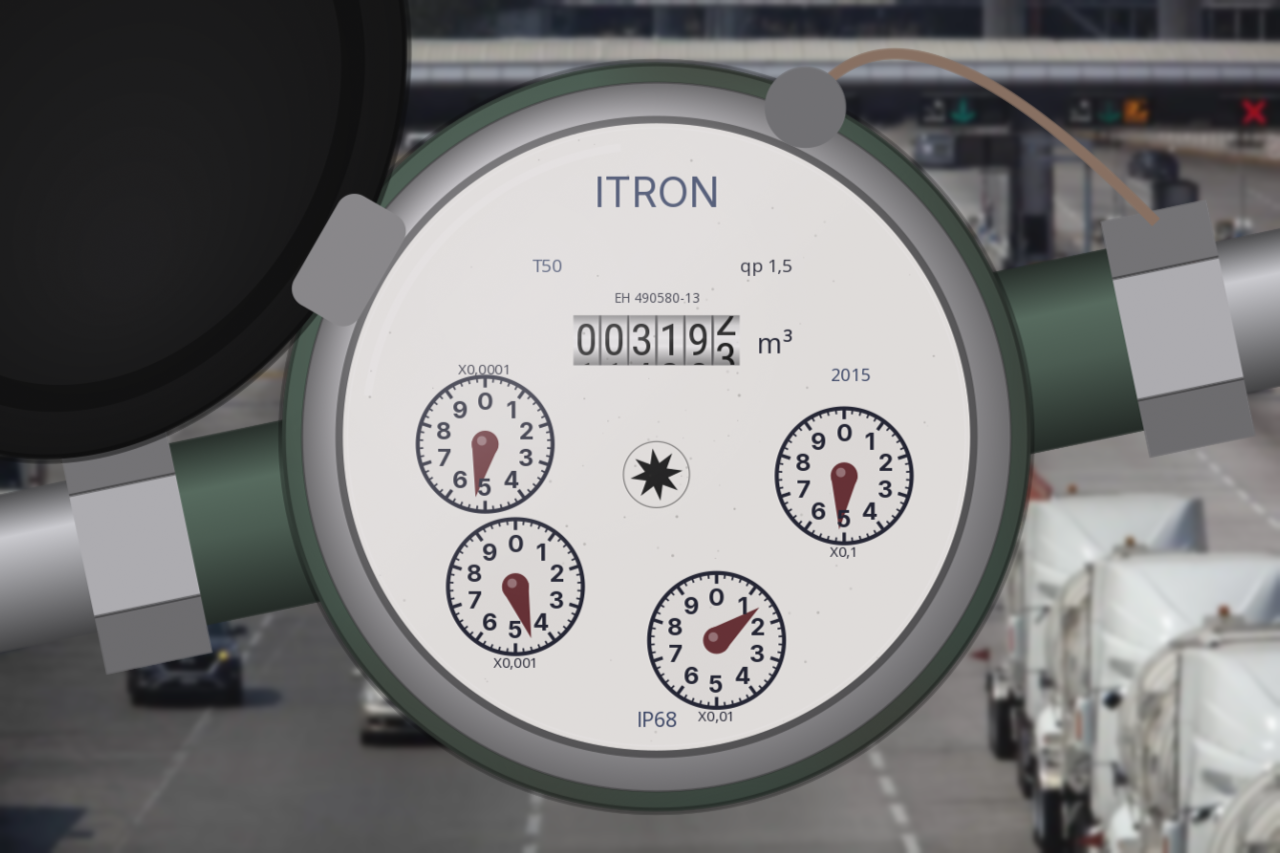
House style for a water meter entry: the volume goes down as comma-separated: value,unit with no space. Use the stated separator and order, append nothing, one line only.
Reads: 3192.5145,m³
